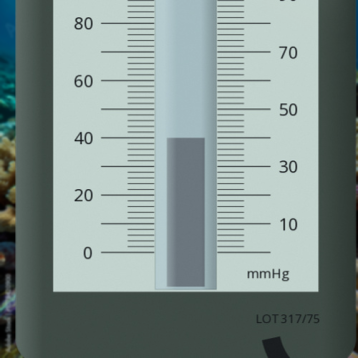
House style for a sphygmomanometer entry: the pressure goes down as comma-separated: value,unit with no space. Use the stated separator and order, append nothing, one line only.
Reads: 40,mmHg
